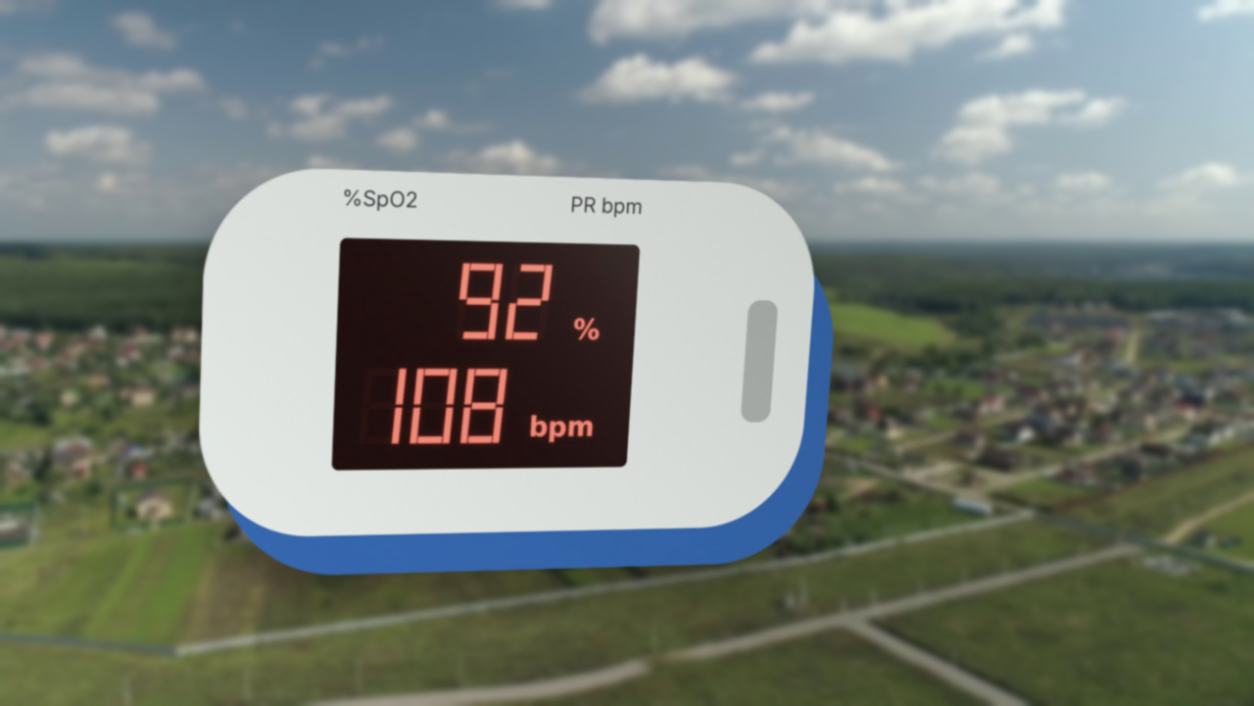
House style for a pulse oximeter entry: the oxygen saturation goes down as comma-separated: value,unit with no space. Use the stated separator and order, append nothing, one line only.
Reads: 92,%
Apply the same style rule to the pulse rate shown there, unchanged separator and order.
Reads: 108,bpm
